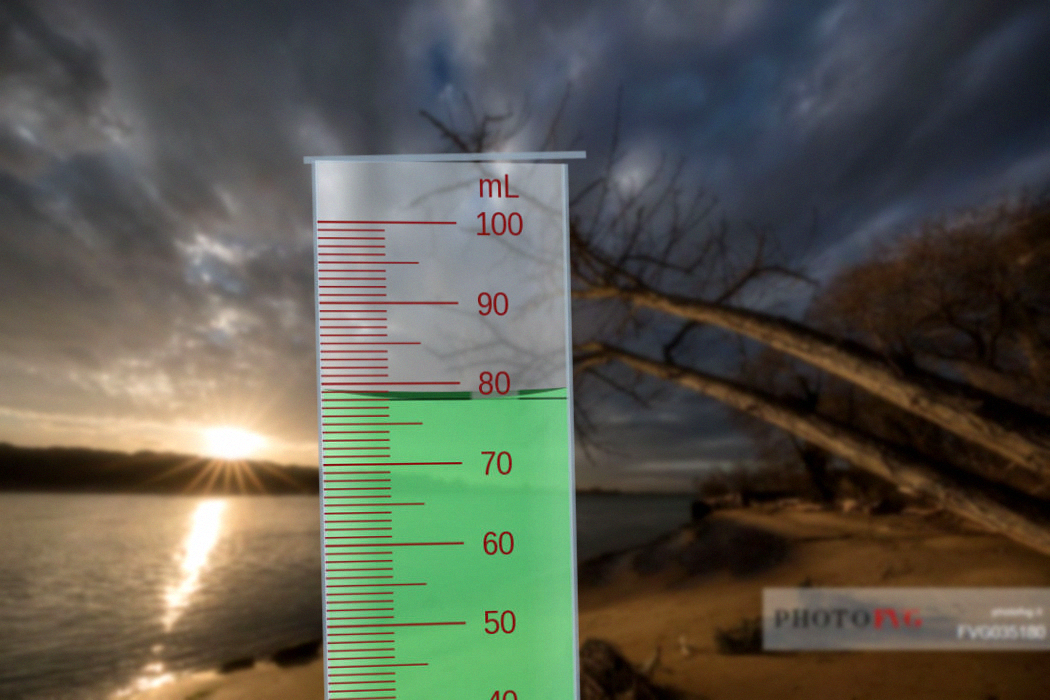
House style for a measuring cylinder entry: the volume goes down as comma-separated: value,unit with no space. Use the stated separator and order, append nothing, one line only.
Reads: 78,mL
